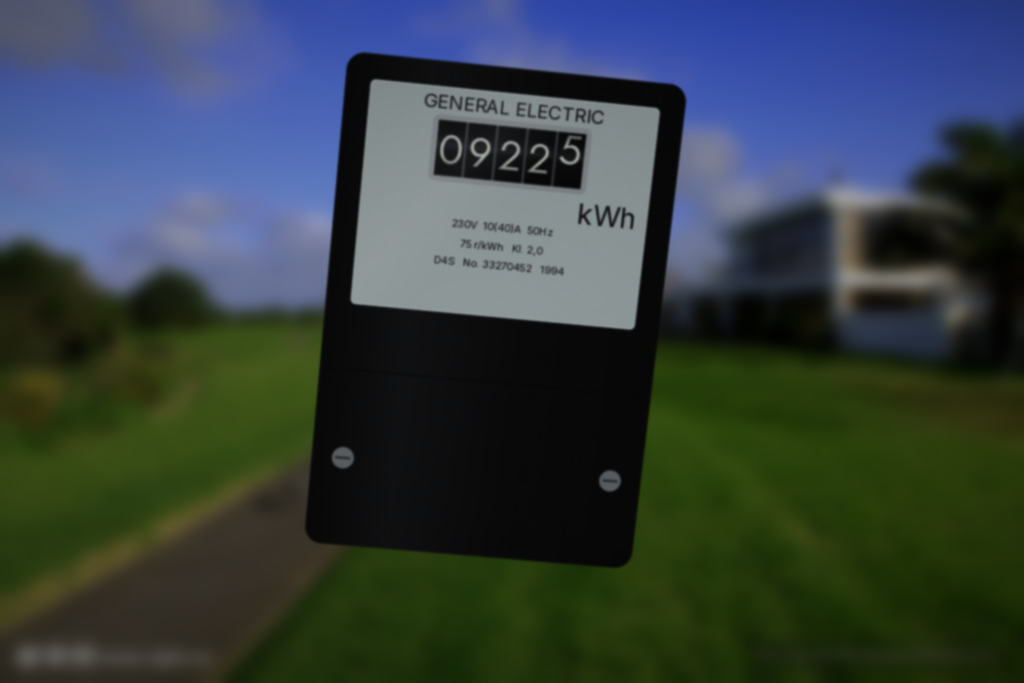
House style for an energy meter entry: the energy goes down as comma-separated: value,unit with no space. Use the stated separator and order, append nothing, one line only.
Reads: 9225,kWh
